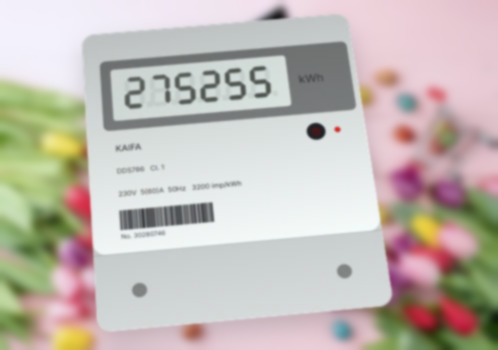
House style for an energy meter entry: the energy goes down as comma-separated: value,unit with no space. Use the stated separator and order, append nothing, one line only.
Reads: 275255,kWh
